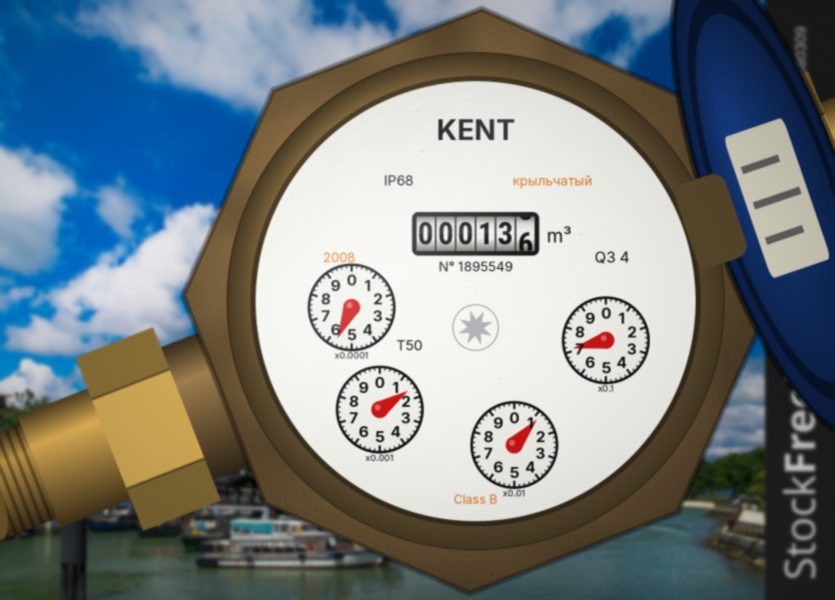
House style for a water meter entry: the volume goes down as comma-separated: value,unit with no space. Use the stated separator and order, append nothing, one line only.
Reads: 135.7115,m³
